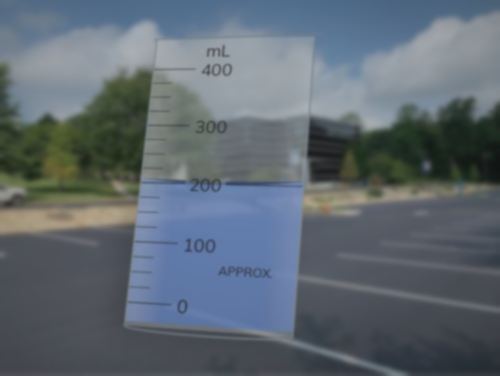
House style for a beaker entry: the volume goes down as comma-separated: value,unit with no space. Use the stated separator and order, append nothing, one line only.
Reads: 200,mL
